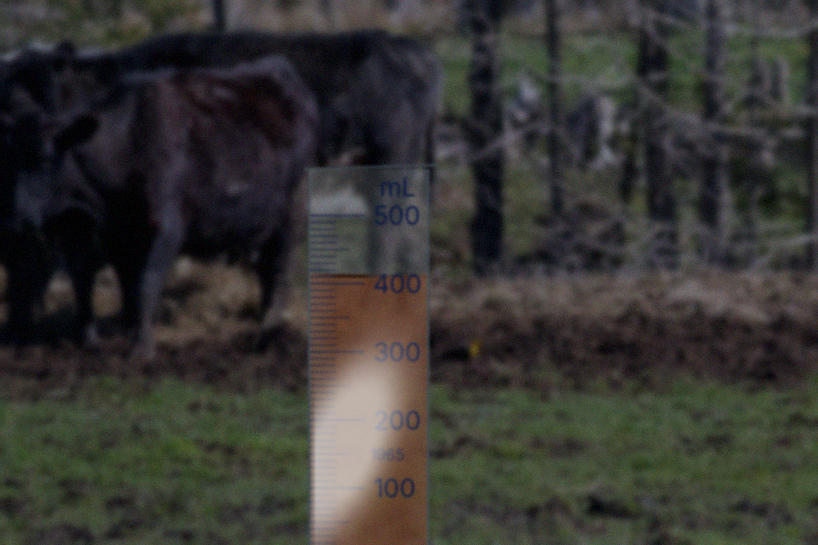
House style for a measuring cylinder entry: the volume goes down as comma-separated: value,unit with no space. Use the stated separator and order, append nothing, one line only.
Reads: 410,mL
